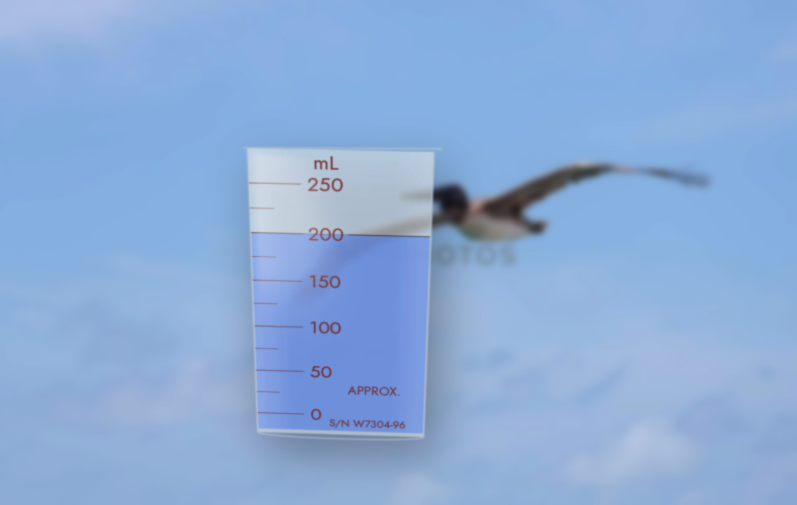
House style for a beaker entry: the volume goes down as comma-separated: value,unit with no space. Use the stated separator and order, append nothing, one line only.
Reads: 200,mL
